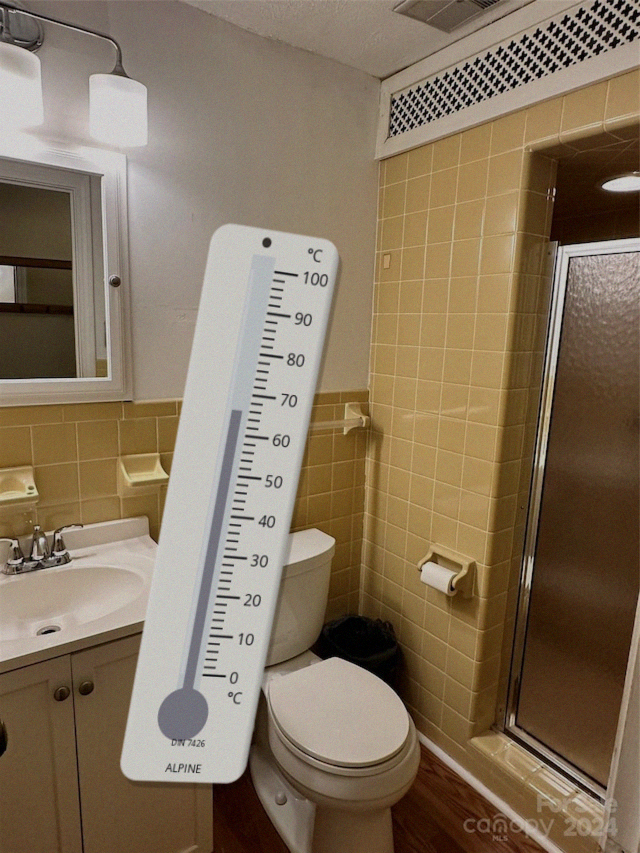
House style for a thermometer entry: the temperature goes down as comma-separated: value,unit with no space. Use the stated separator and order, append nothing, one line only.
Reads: 66,°C
